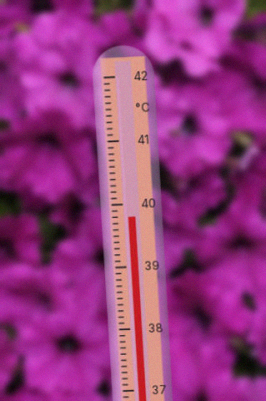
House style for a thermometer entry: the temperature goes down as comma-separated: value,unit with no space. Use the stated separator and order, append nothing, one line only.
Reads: 39.8,°C
